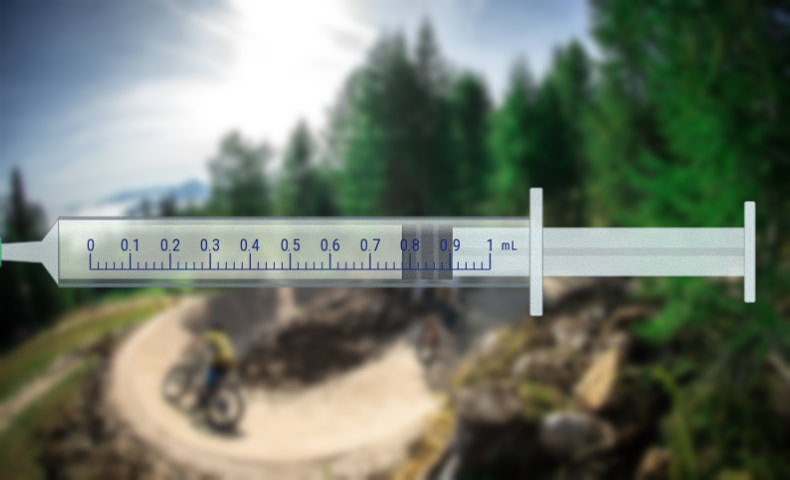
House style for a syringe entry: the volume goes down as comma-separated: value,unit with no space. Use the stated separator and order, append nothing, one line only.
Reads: 0.78,mL
